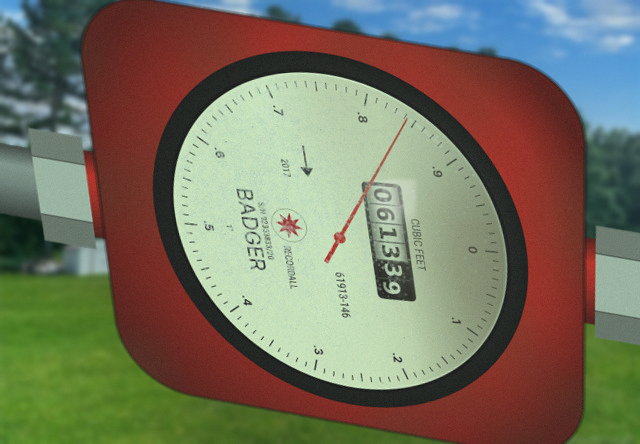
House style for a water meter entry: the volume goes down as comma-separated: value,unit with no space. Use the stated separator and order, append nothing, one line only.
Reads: 61338.84,ft³
